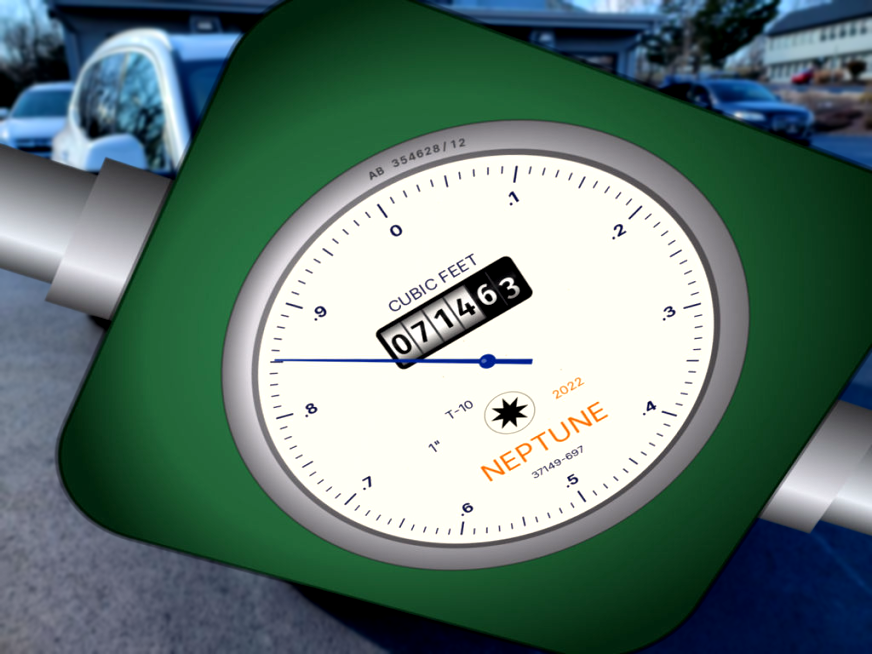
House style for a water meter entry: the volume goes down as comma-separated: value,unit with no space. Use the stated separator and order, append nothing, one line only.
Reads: 71462.85,ft³
